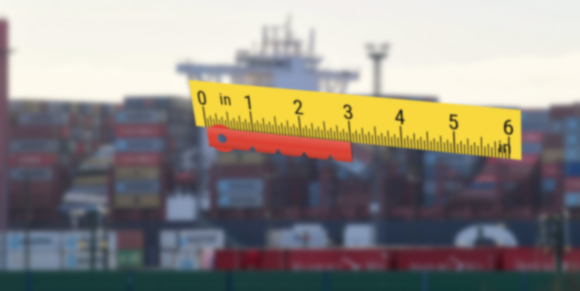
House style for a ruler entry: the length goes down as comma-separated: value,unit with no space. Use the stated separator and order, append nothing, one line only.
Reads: 3,in
